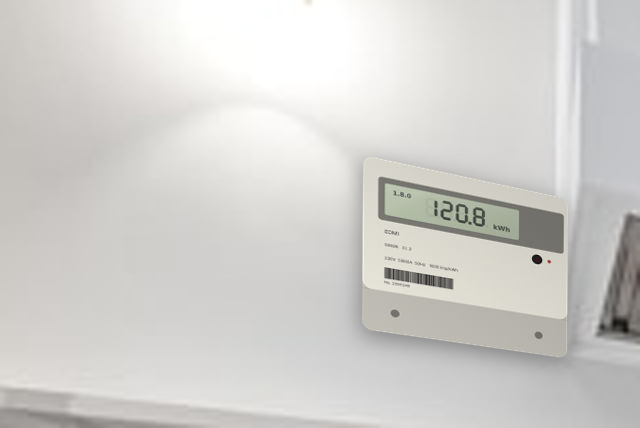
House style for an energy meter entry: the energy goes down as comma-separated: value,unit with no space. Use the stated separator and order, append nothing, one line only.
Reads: 120.8,kWh
